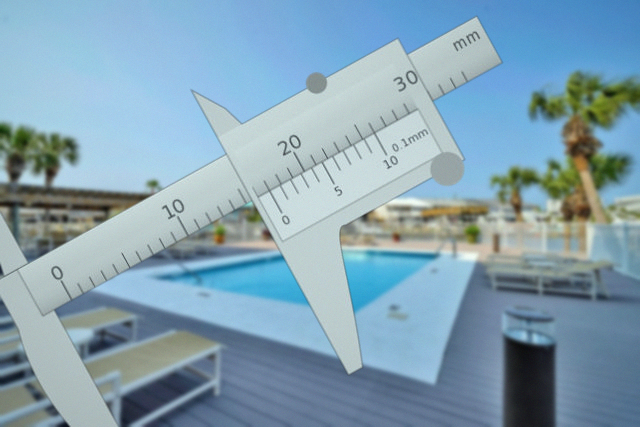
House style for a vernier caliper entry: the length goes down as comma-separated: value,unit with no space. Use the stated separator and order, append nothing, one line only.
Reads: 17.0,mm
